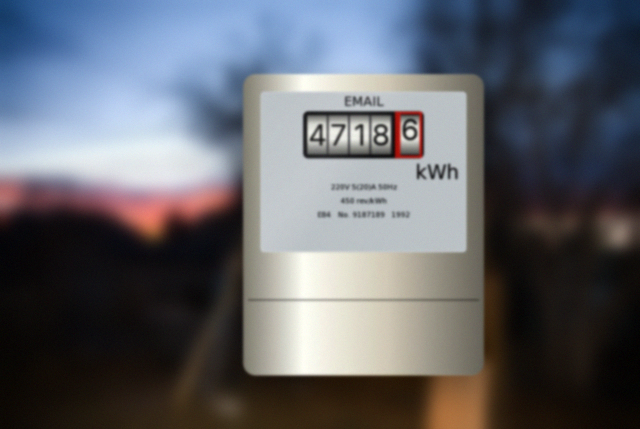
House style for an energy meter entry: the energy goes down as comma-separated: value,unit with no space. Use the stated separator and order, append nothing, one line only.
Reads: 4718.6,kWh
